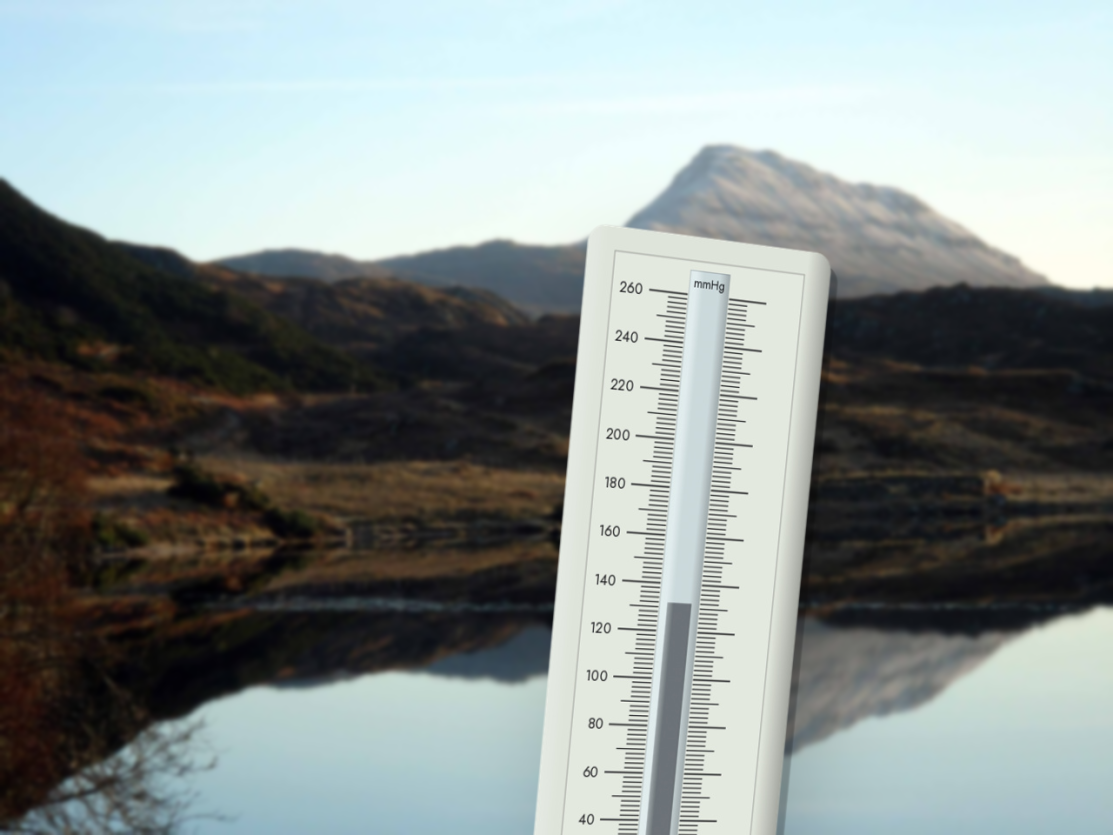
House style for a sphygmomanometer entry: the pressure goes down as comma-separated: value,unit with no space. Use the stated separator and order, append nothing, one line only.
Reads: 132,mmHg
